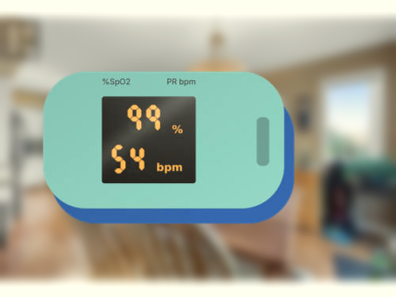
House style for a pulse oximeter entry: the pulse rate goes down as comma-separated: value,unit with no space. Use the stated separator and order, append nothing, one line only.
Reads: 54,bpm
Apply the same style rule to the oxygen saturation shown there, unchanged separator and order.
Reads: 99,%
